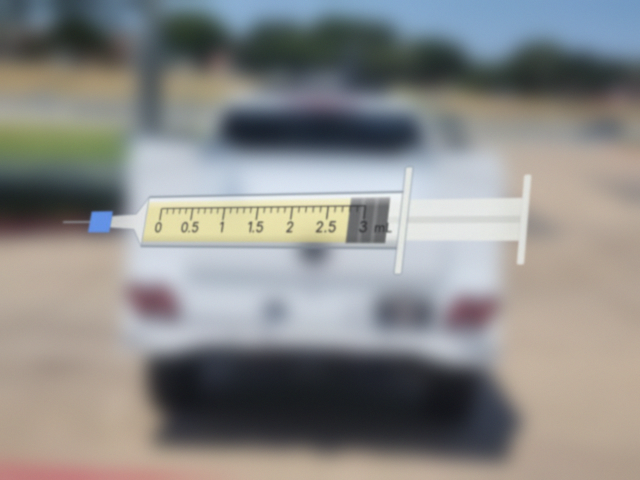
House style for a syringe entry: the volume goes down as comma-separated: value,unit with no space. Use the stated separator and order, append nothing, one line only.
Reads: 2.8,mL
